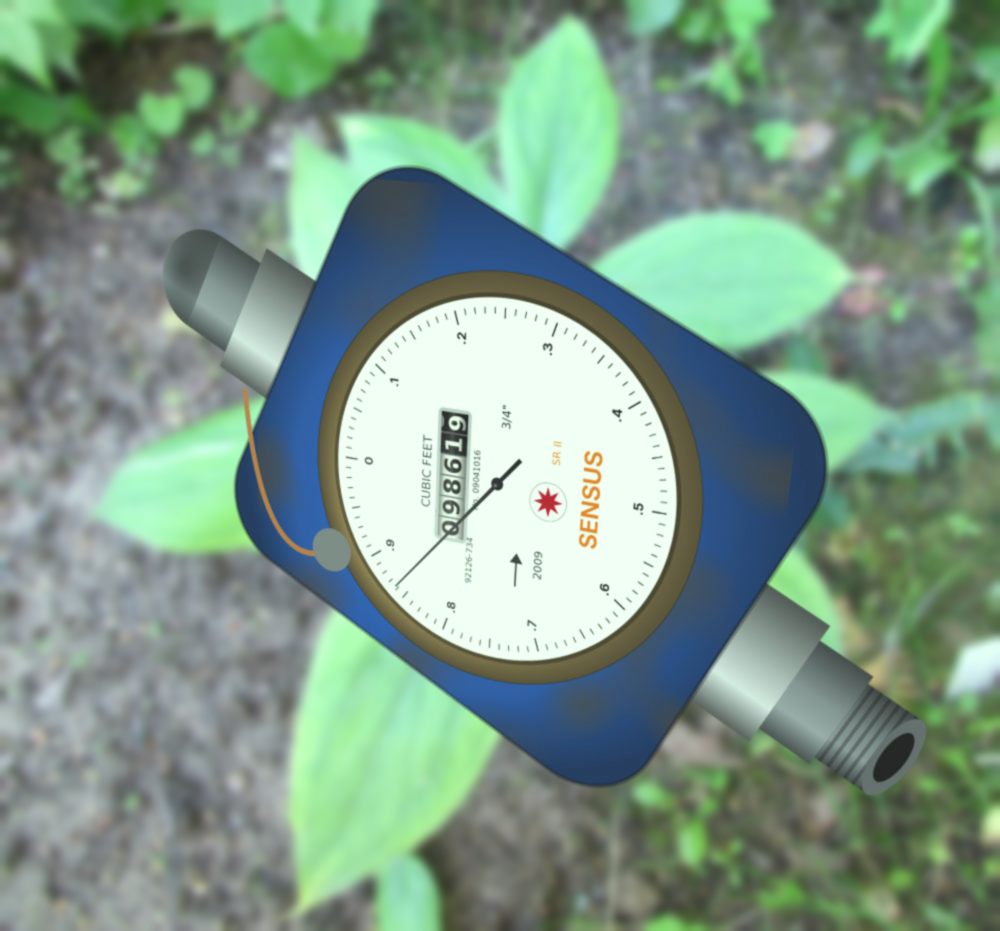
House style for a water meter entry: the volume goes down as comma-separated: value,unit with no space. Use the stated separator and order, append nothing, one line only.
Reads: 98618.86,ft³
